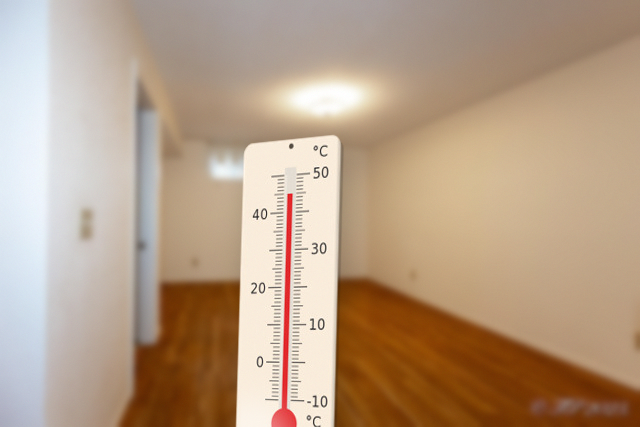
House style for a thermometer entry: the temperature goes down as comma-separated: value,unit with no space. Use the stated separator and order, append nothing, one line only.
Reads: 45,°C
